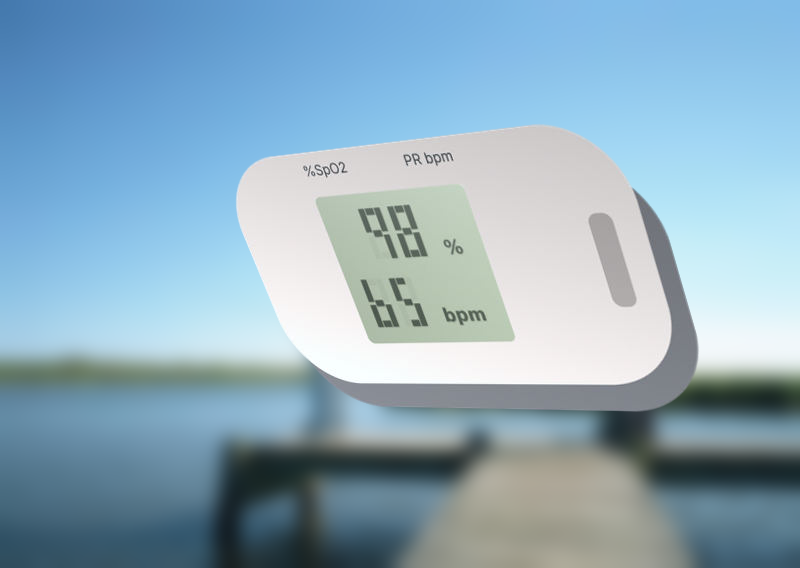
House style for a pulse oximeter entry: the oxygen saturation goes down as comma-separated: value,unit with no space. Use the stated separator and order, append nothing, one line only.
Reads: 98,%
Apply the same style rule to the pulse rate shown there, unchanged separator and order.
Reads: 65,bpm
